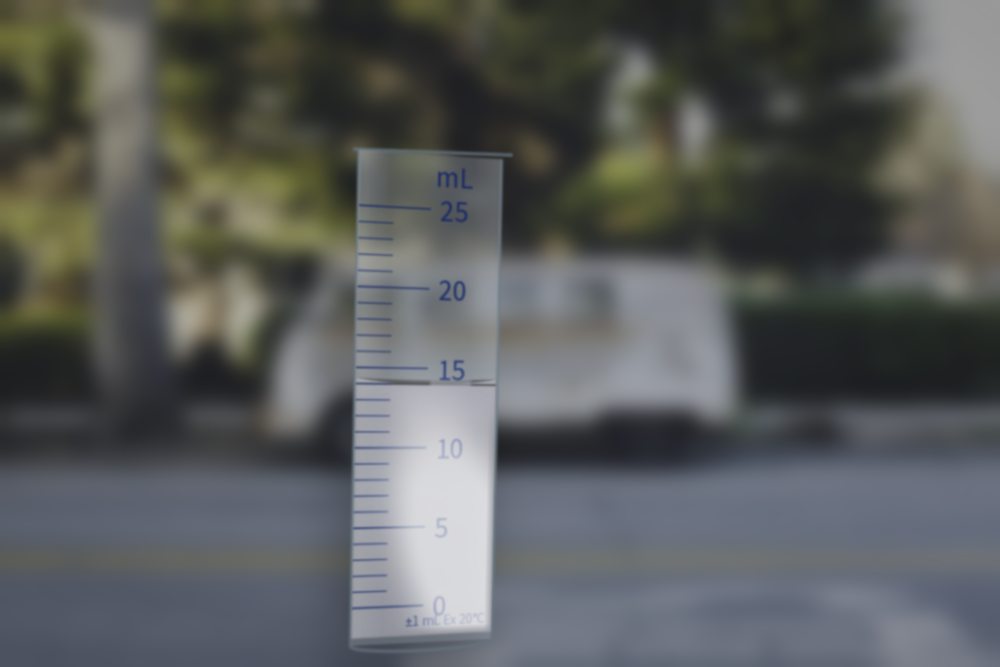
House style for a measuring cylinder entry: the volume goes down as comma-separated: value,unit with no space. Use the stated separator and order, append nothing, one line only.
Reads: 14,mL
